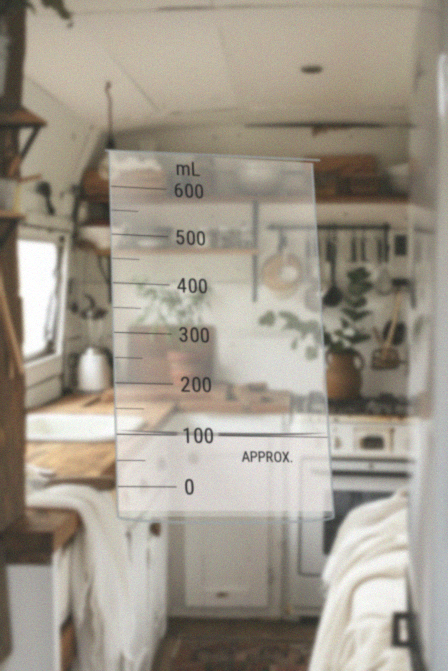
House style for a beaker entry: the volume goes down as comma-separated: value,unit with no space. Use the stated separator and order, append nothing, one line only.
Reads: 100,mL
